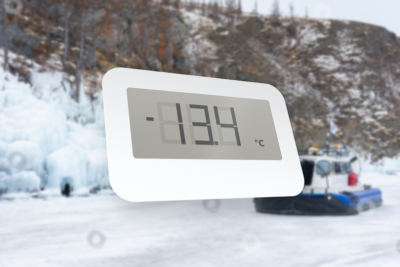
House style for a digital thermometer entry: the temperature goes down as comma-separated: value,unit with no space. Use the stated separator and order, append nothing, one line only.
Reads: -13.4,°C
